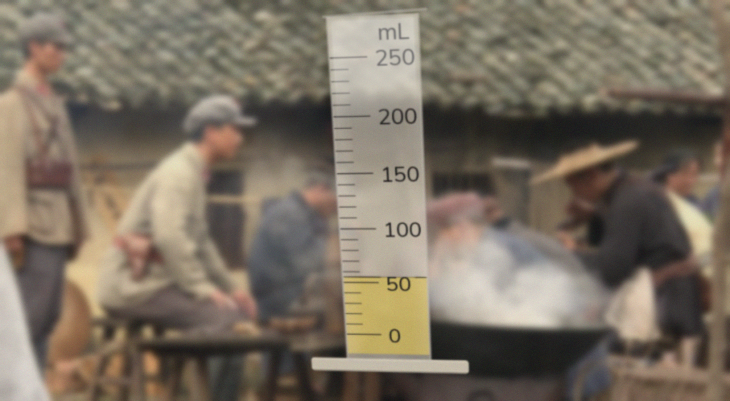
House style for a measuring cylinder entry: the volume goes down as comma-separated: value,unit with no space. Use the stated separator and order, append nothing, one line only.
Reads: 55,mL
